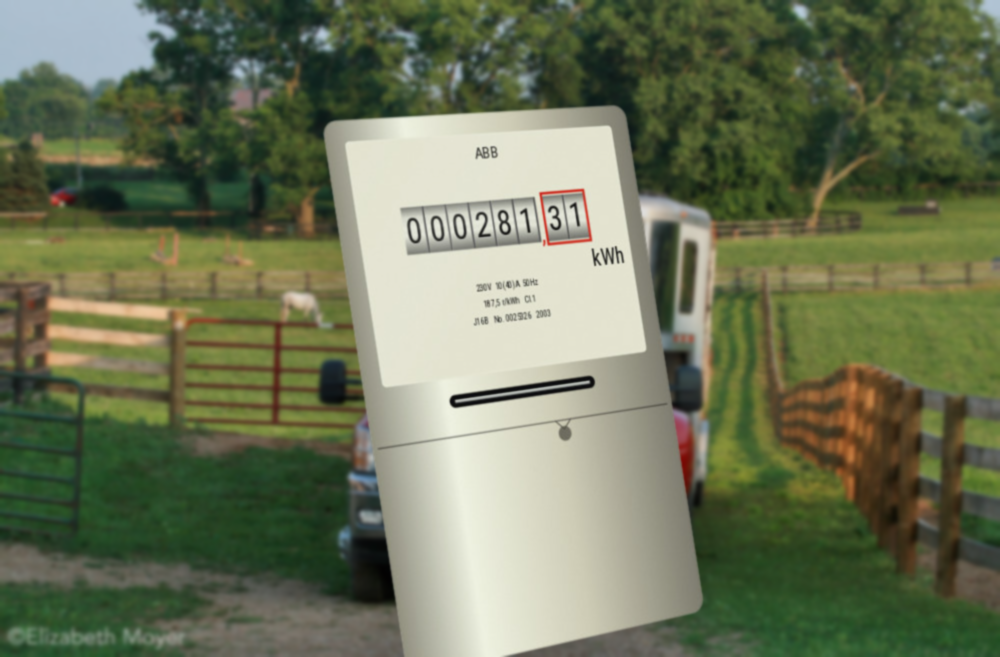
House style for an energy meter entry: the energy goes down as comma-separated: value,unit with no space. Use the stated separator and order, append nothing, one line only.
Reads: 281.31,kWh
